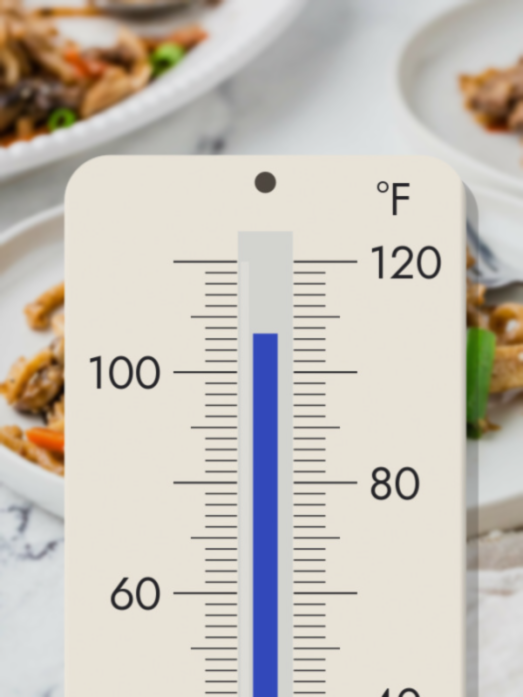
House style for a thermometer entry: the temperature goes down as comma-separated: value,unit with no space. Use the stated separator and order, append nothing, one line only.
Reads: 107,°F
